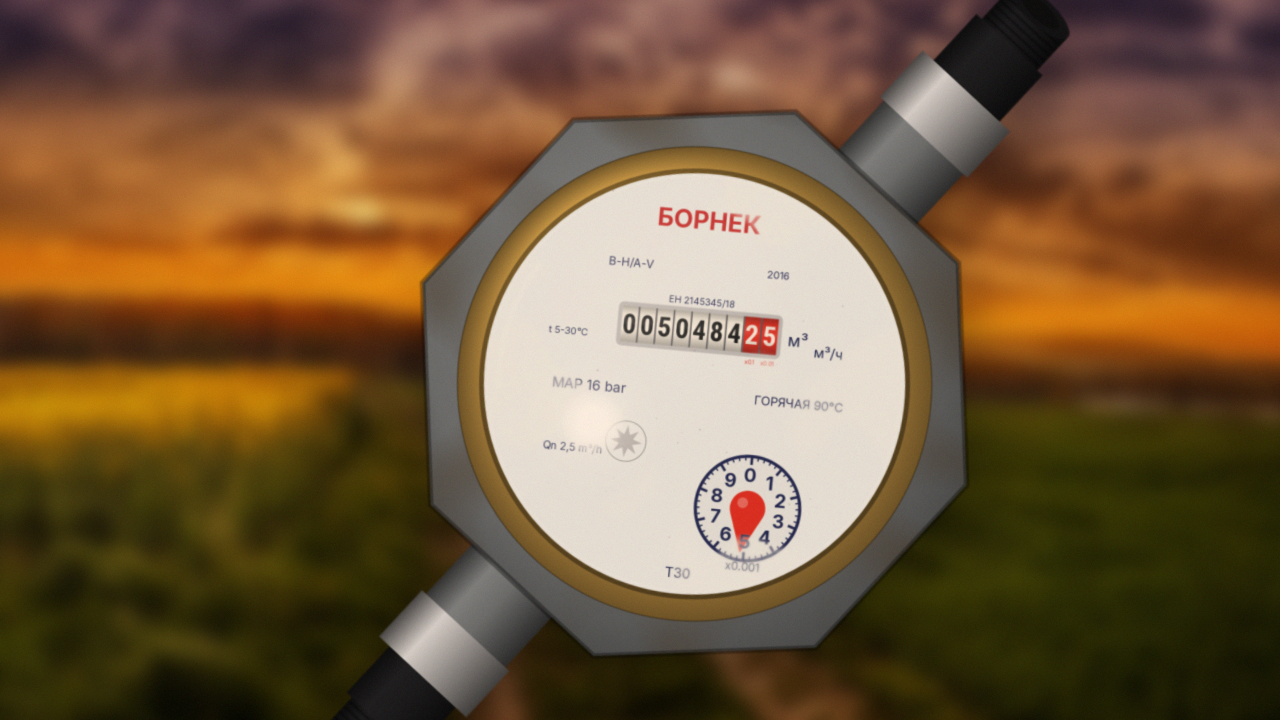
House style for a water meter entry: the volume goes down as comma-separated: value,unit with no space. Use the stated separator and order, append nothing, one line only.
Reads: 50484.255,m³
